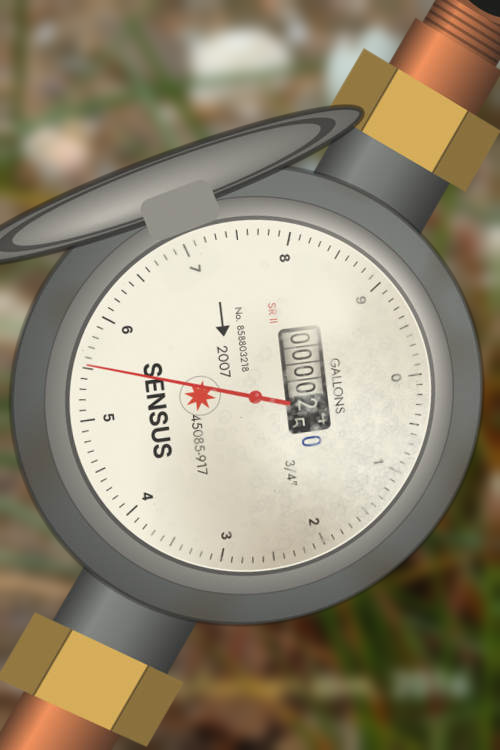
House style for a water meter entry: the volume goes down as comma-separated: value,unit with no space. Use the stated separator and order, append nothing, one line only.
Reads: 245.5,gal
